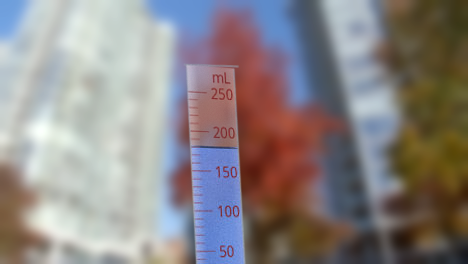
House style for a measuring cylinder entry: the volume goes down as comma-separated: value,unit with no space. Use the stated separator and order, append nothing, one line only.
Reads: 180,mL
